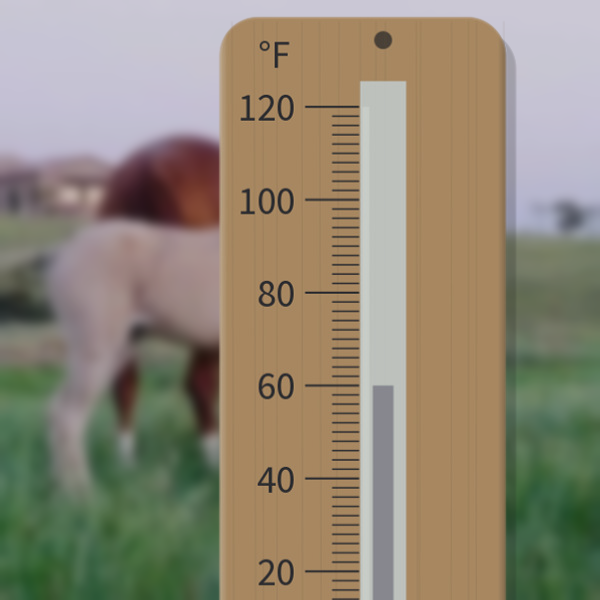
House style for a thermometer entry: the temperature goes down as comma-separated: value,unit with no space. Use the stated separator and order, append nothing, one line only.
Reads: 60,°F
